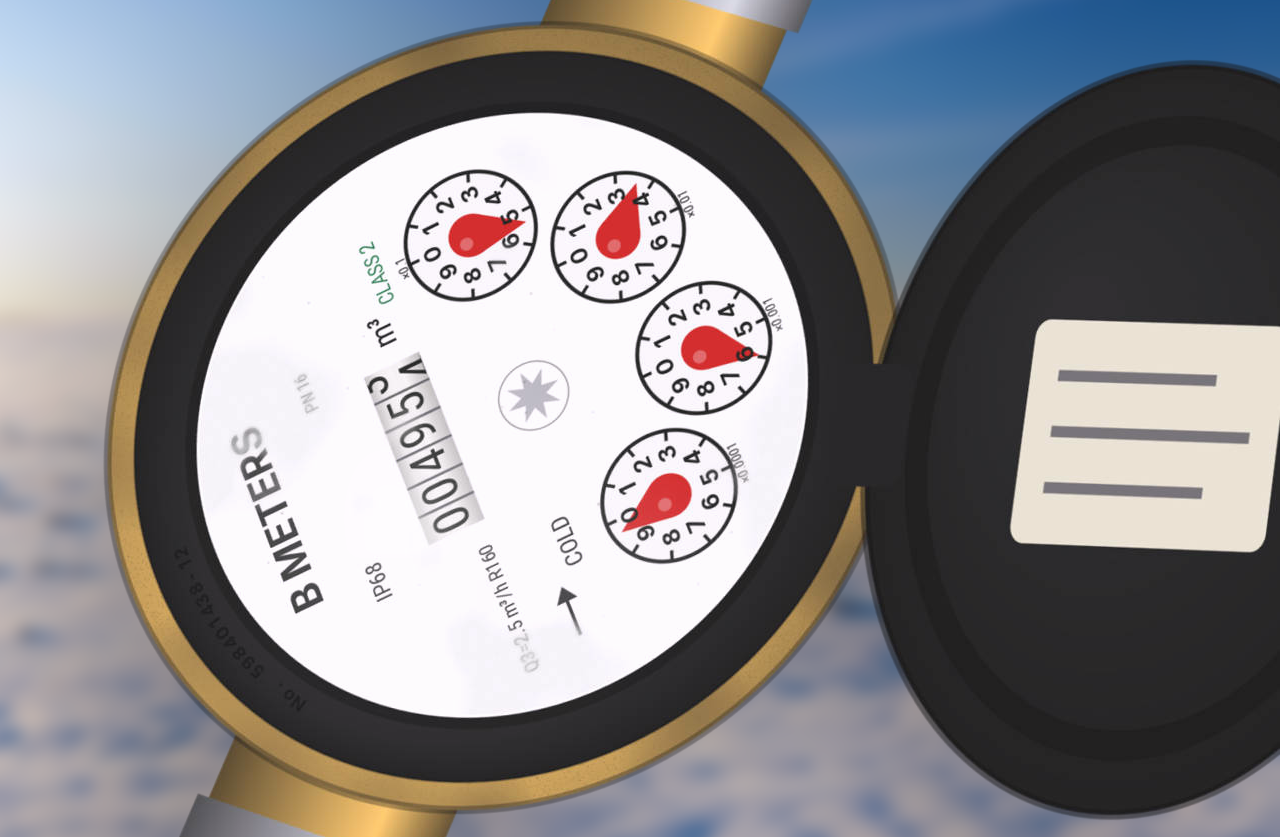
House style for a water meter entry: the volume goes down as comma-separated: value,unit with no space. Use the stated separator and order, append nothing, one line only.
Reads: 4953.5359,m³
